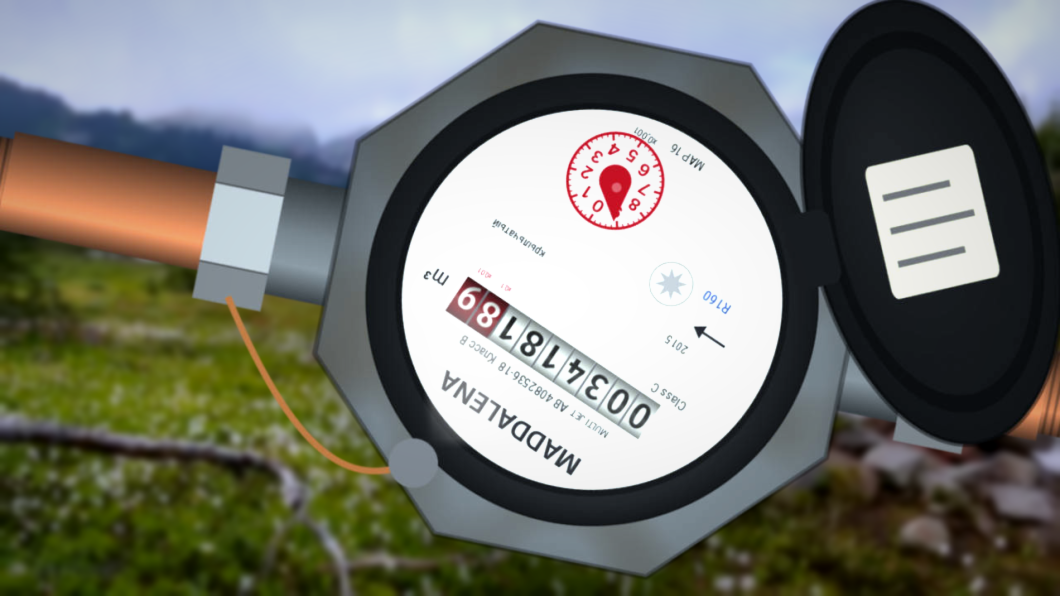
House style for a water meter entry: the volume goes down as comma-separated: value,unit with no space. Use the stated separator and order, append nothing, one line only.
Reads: 34181.889,m³
